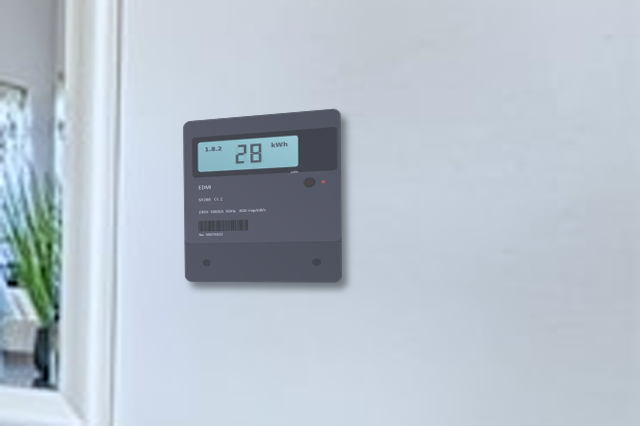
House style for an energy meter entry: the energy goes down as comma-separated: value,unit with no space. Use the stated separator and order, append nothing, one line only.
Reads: 28,kWh
